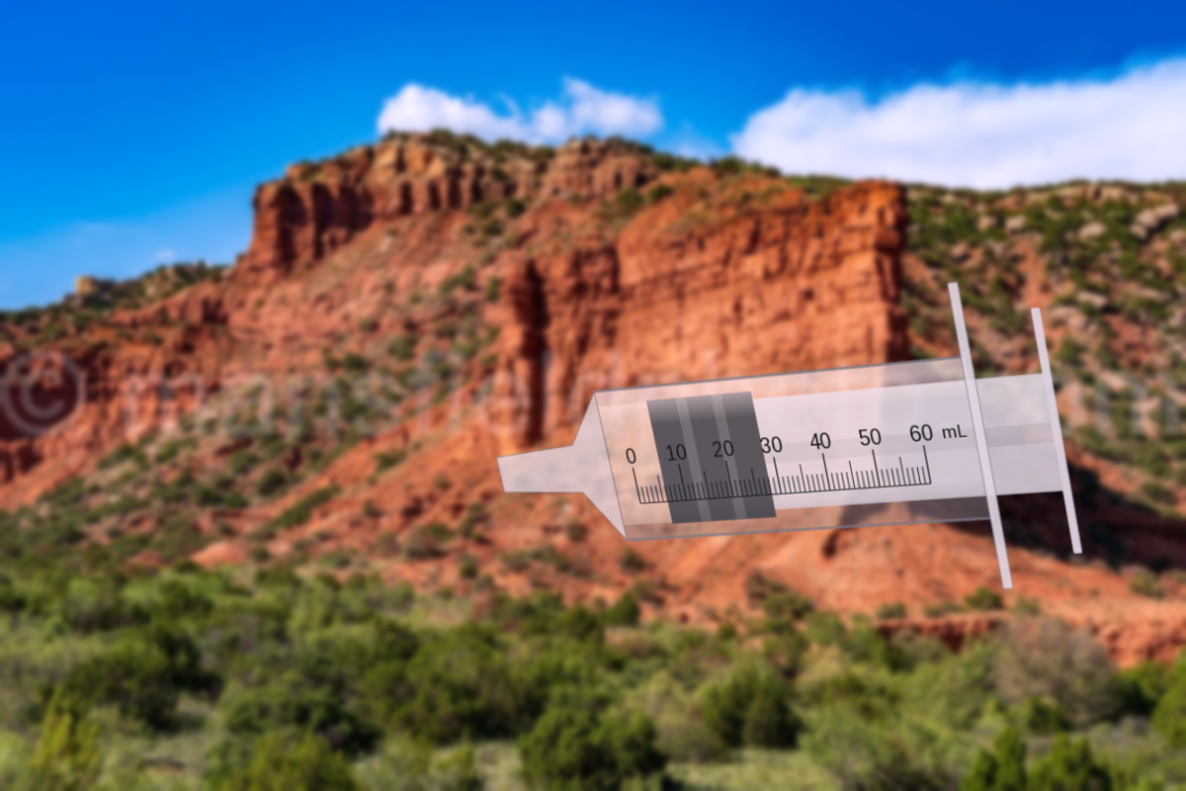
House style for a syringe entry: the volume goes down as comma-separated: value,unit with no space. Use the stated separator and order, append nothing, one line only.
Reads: 6,mL
